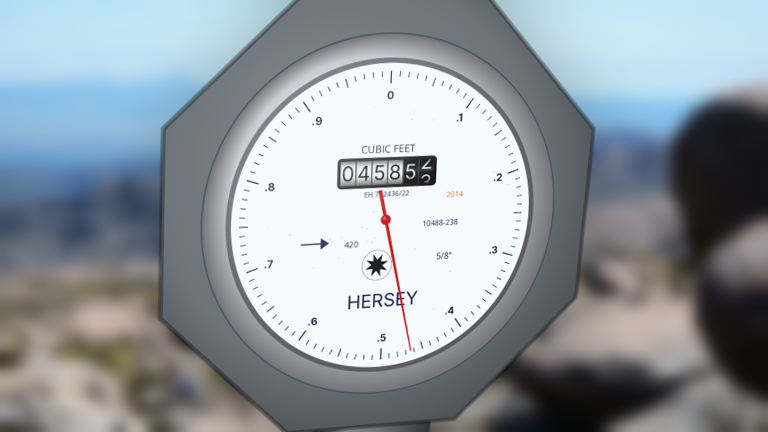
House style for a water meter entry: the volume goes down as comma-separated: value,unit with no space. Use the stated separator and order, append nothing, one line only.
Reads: 45852.46,ft³
